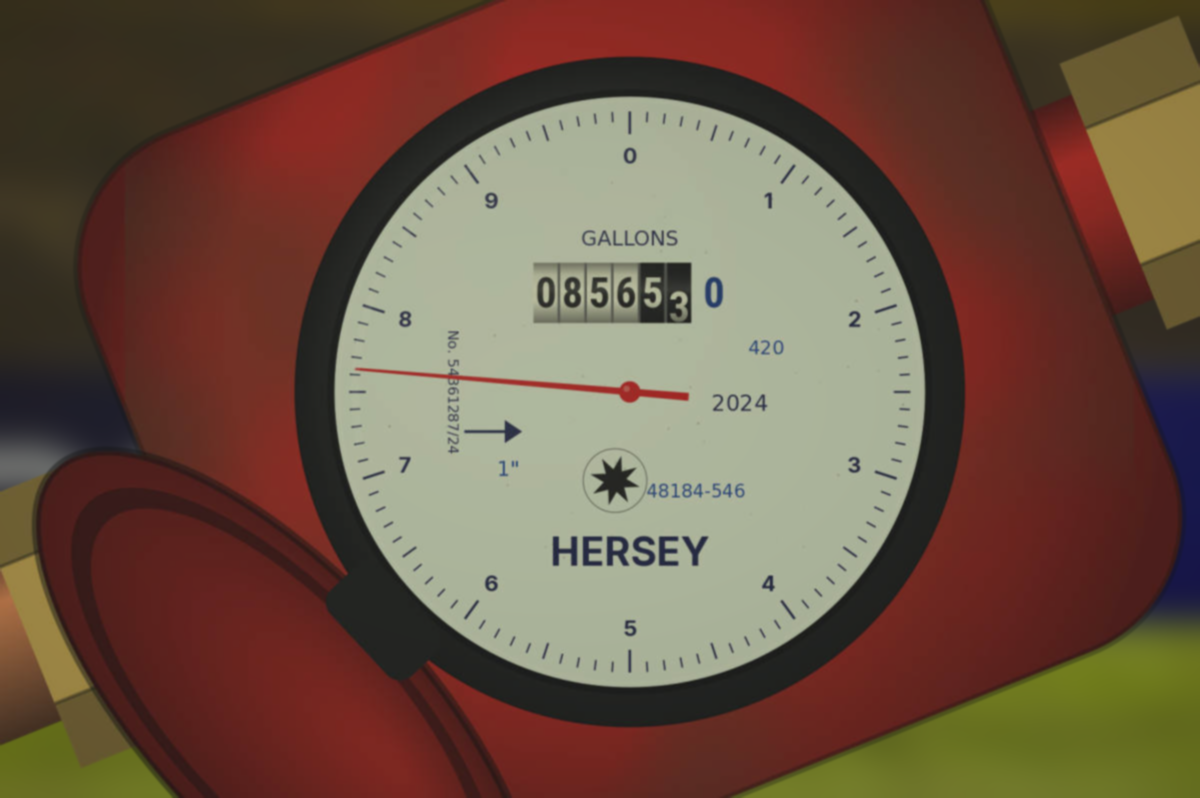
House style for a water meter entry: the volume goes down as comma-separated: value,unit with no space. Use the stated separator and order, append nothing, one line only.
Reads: 856527.6,gal
